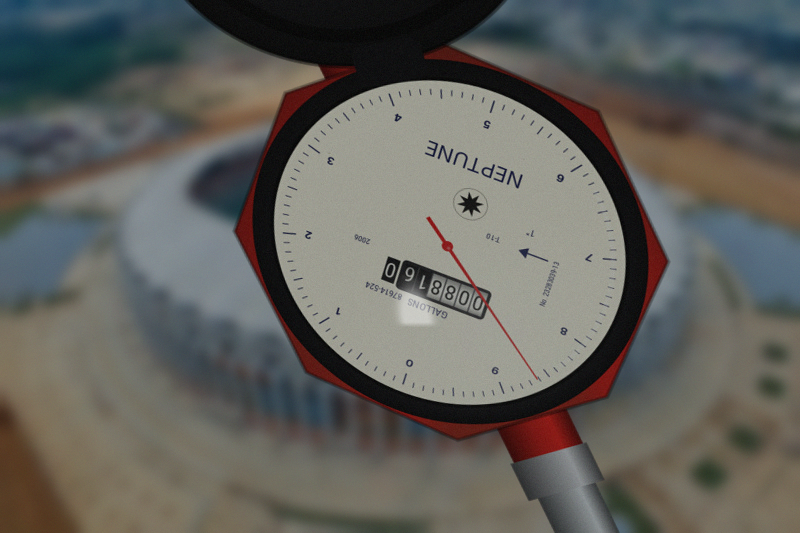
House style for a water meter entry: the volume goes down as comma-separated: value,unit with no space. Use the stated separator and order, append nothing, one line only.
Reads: 88158.6,gal
